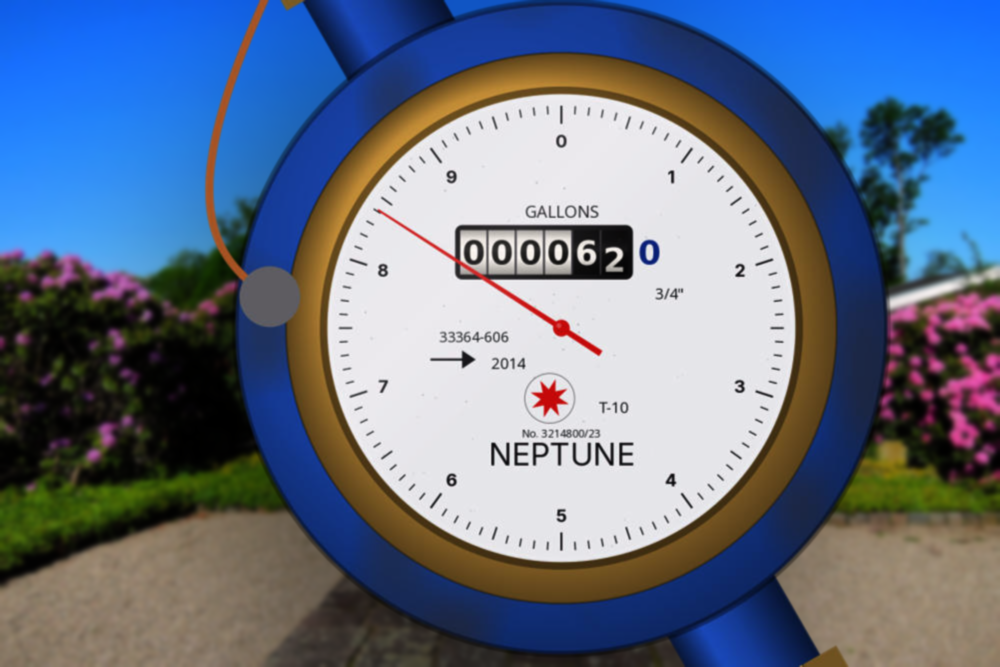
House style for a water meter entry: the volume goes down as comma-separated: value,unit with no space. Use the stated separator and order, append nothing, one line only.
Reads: 618.4,gal
